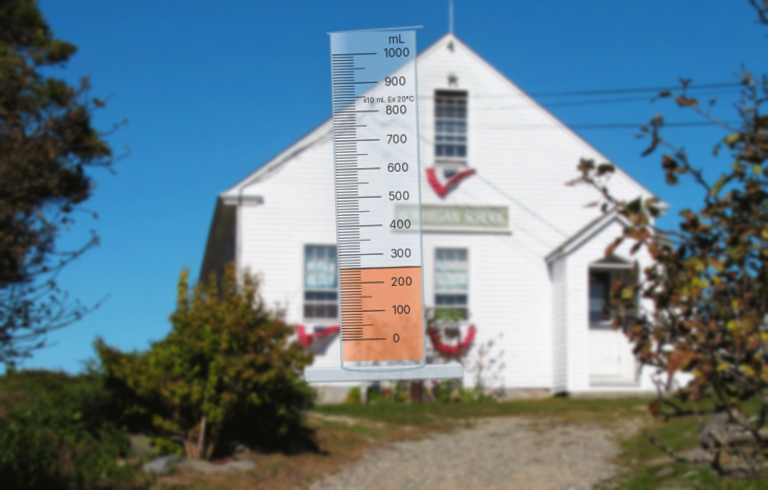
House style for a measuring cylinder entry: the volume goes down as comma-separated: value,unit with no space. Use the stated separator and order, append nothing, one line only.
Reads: 250,mL
